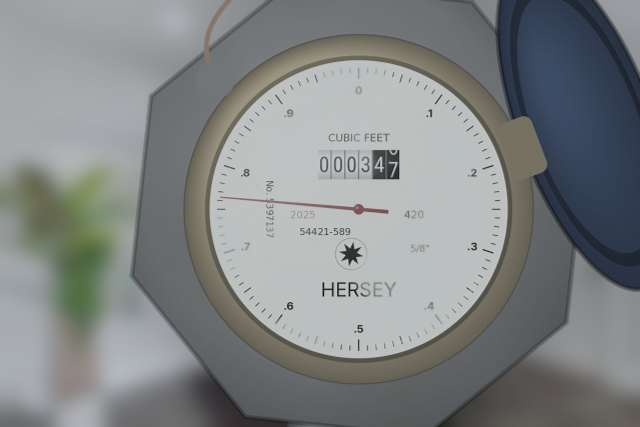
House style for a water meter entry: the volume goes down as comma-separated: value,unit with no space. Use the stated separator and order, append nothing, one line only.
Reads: 346.76,ft³
